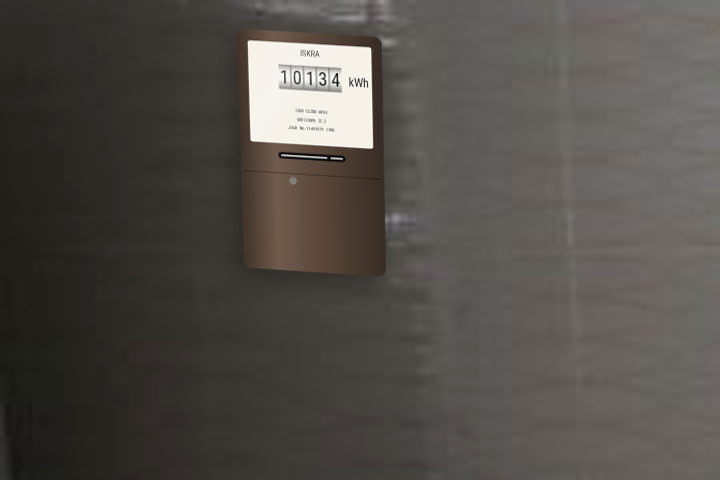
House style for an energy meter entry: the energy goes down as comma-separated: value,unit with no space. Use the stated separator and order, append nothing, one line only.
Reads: 10134,kWh
